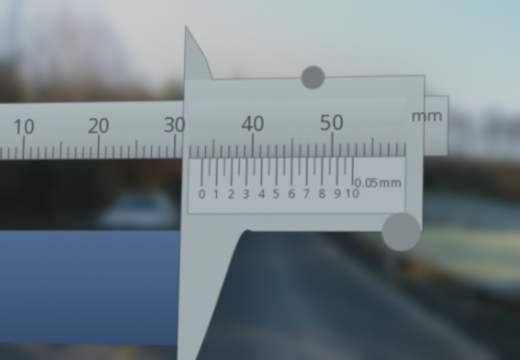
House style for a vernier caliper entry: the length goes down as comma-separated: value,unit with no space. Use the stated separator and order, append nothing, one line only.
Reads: 33.6,mm
